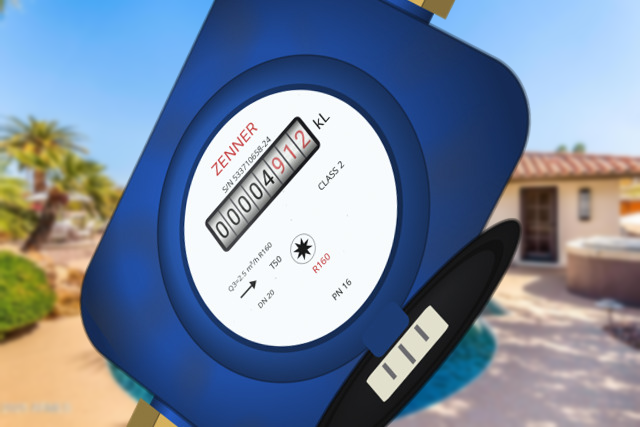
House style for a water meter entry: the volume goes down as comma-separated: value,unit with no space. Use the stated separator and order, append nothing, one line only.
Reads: 4.912,kL
